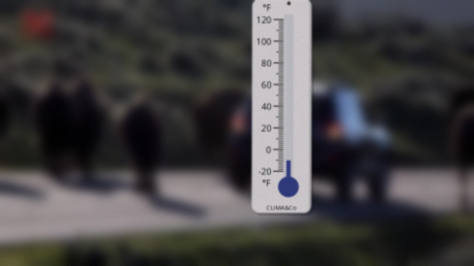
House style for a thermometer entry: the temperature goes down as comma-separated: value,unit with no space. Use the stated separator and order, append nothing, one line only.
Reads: -10,°F
